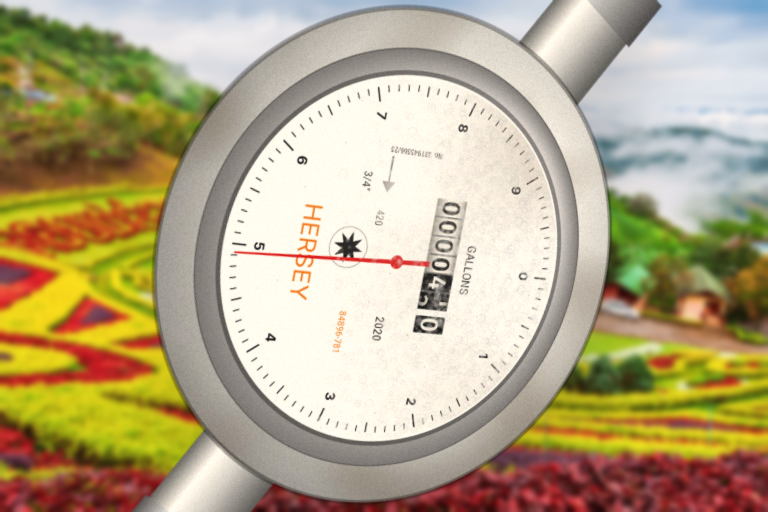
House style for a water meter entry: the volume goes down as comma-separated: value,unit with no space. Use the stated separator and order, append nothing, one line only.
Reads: 414.9,gal
